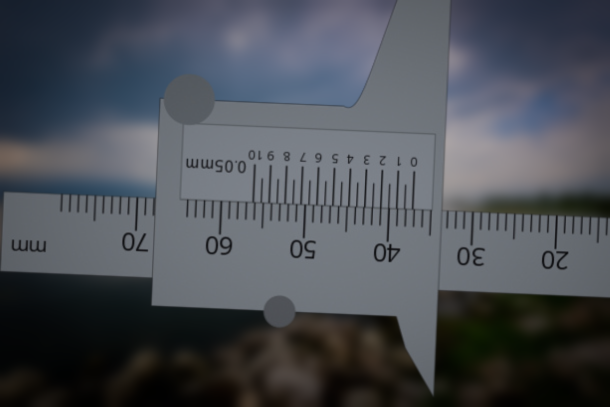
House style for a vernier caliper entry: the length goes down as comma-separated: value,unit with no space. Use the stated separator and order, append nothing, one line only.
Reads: 37.2,mm
